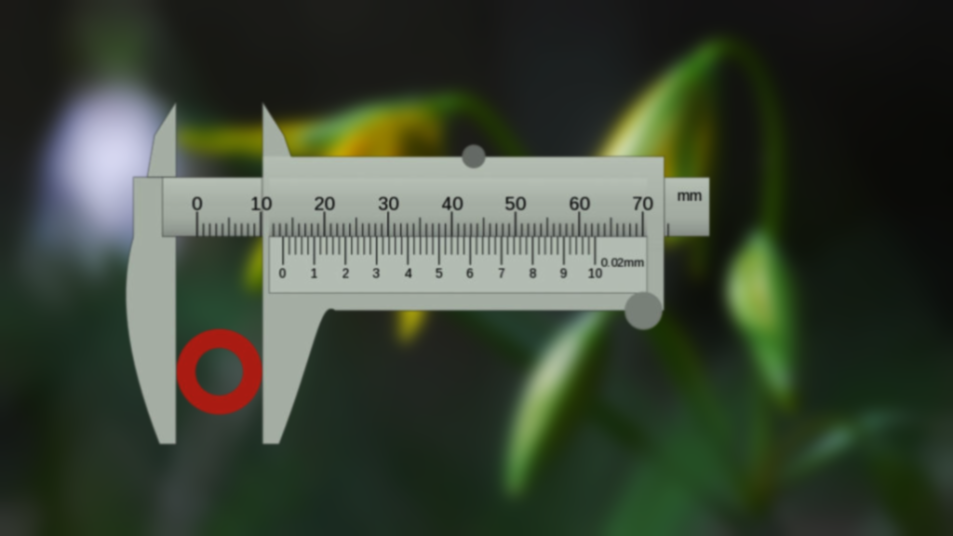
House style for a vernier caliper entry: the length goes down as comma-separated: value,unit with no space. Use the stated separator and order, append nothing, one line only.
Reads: 13.5,mm
